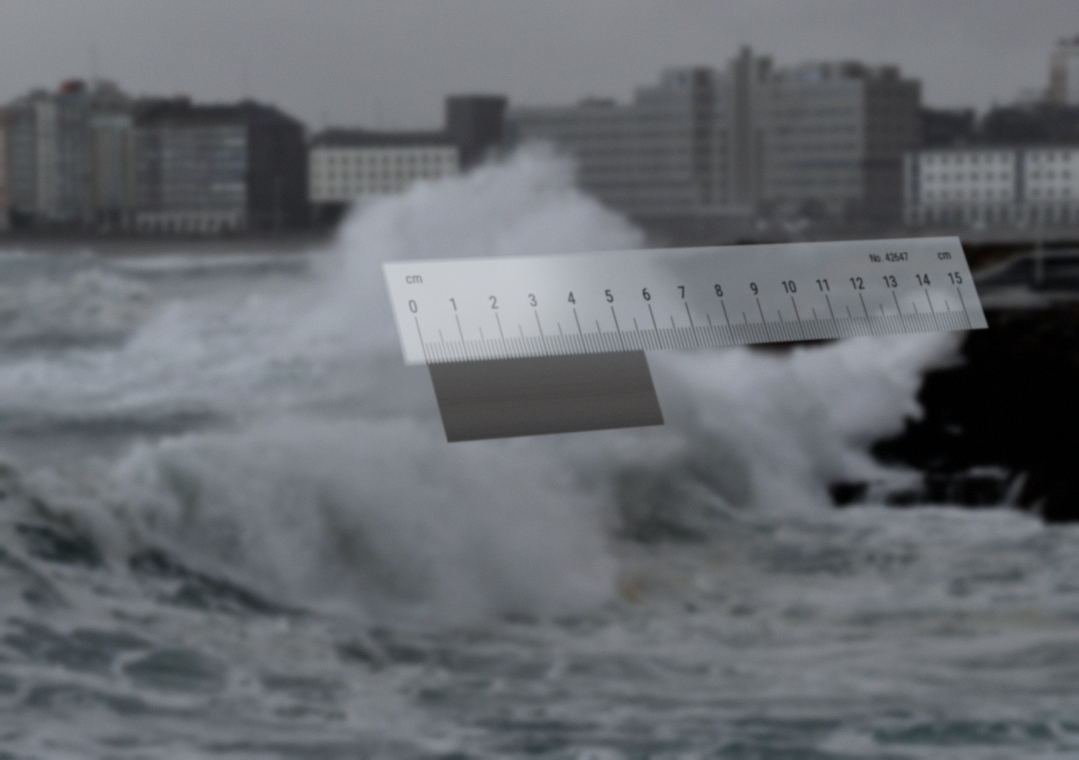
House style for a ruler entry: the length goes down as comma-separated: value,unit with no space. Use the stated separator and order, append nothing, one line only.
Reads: 5.5,cm
